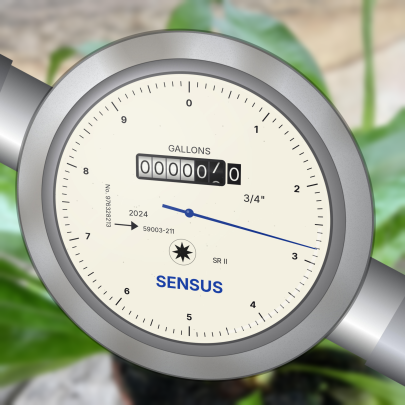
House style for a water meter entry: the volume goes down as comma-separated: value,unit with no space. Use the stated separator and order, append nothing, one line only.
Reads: 72.8,gal
